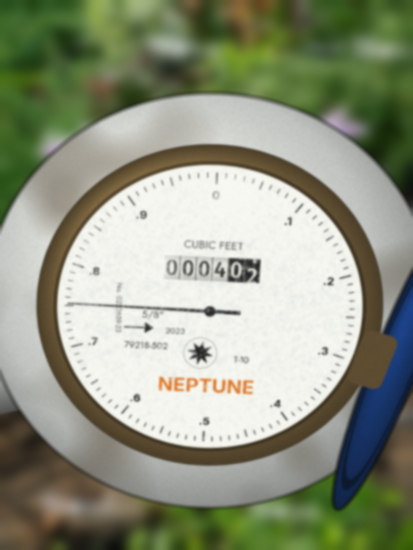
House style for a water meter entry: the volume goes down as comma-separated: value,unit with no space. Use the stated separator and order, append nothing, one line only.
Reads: 401.75,ft³
